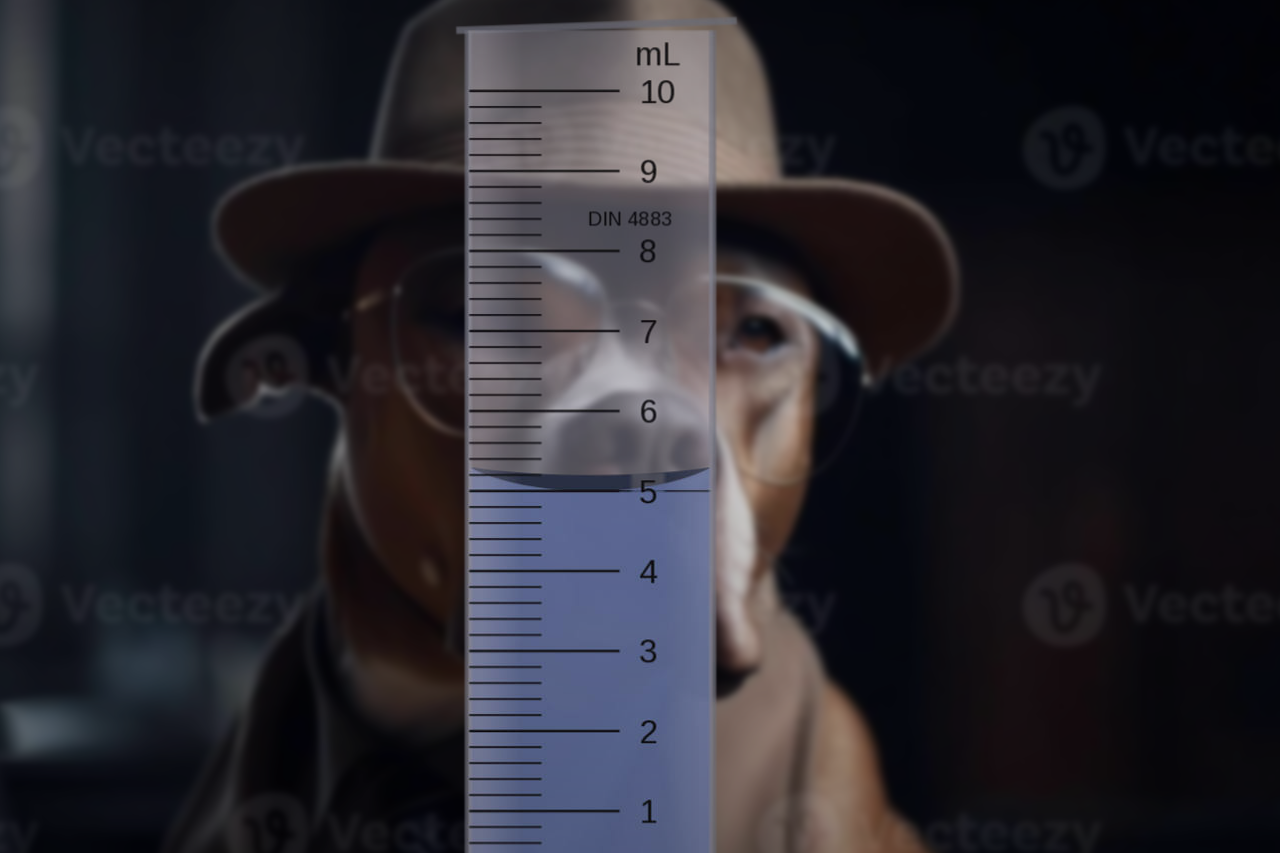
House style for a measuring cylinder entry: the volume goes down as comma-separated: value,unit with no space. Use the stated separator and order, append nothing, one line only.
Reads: 5,mL
